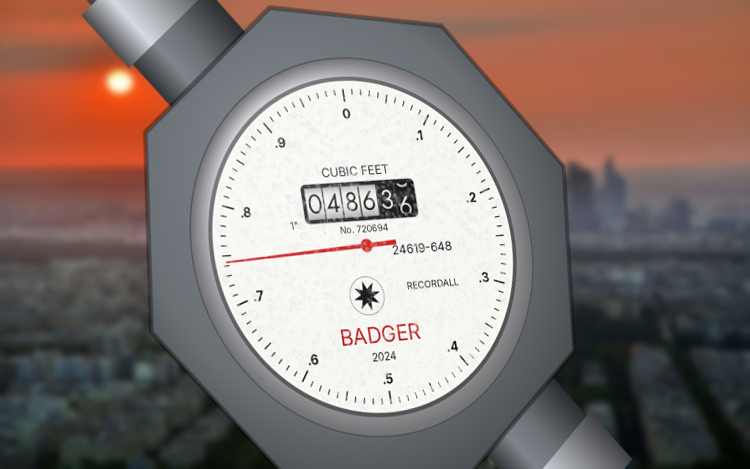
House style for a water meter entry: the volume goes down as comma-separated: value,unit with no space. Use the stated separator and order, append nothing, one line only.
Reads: 48635.74,ft³
